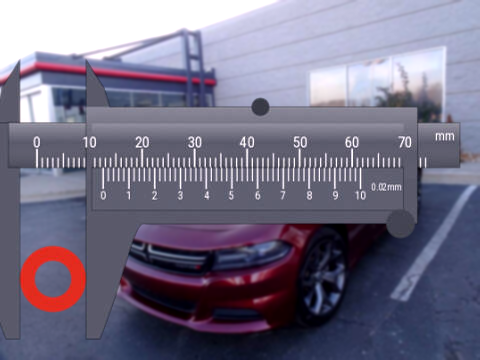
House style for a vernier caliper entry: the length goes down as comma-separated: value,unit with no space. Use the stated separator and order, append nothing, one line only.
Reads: 12.6,mm
